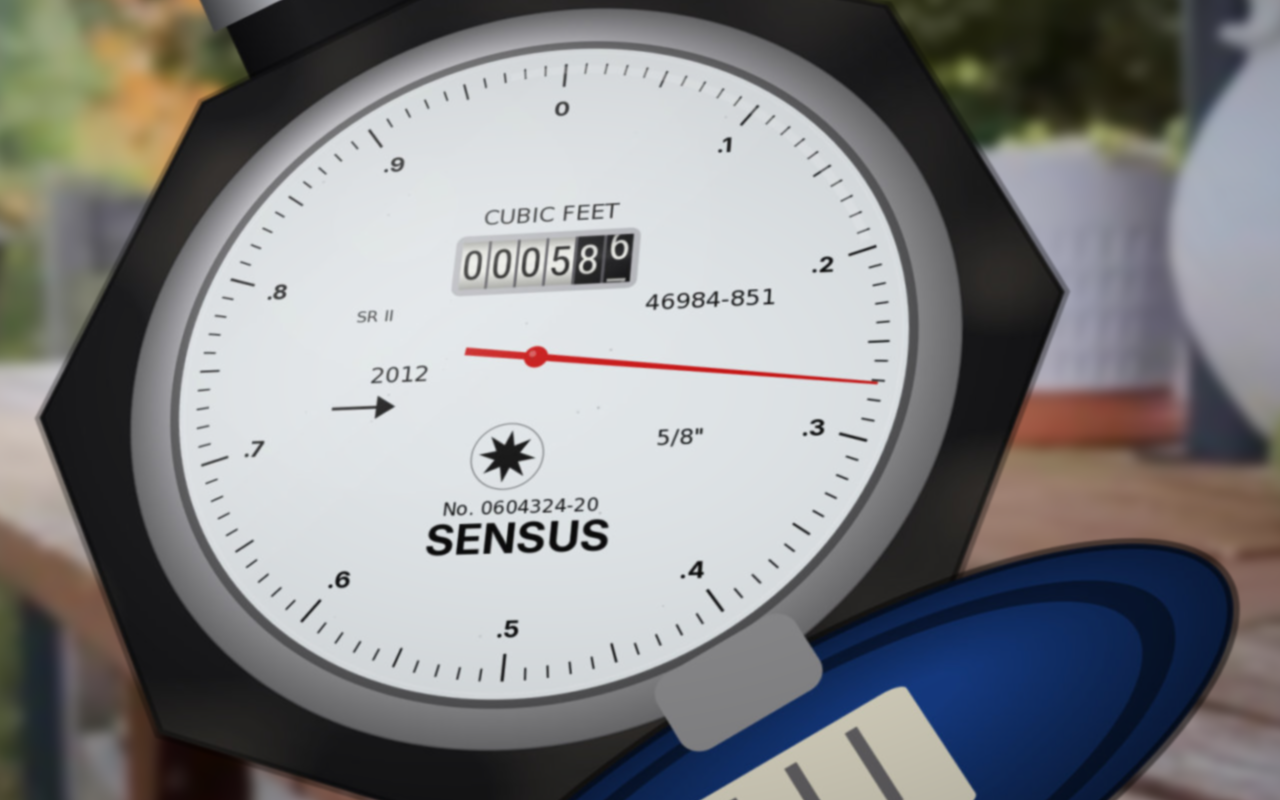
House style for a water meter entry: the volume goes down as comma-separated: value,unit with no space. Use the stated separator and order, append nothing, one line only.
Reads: 586.27,ft³
